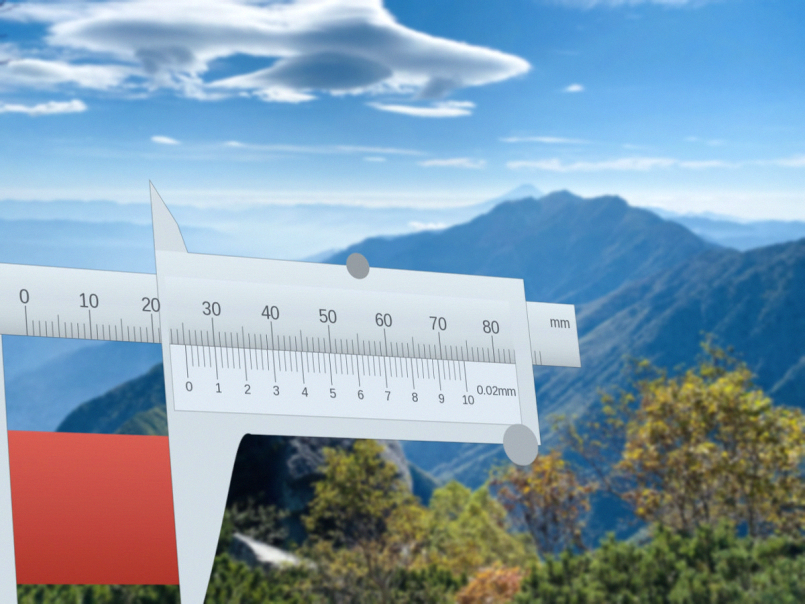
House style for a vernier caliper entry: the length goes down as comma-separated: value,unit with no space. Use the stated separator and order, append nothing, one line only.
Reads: 25.2,mm
